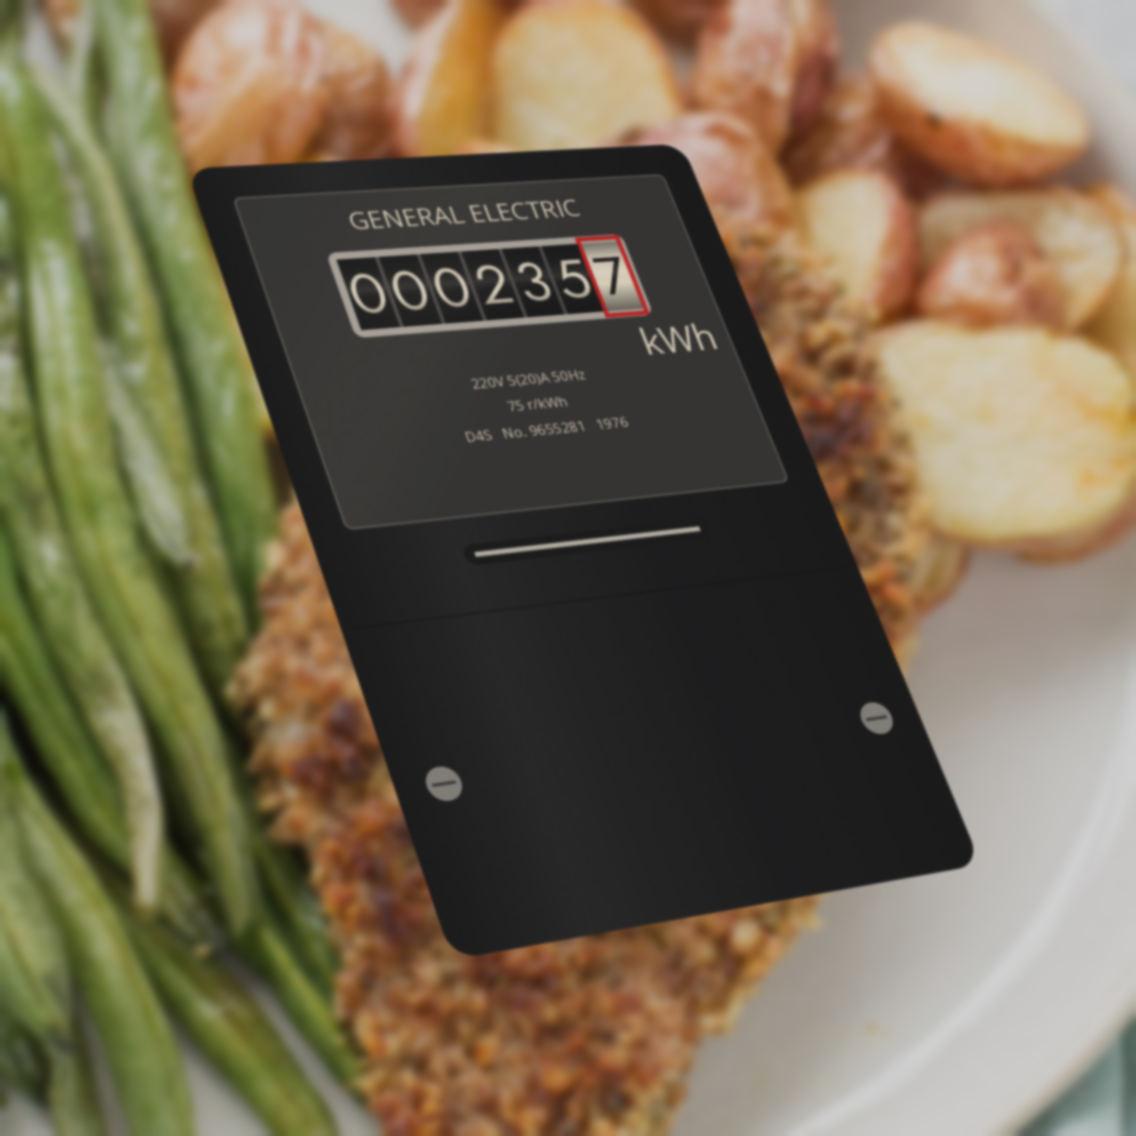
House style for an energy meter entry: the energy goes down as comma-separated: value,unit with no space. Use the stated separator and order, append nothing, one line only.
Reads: 235.7,kWh
